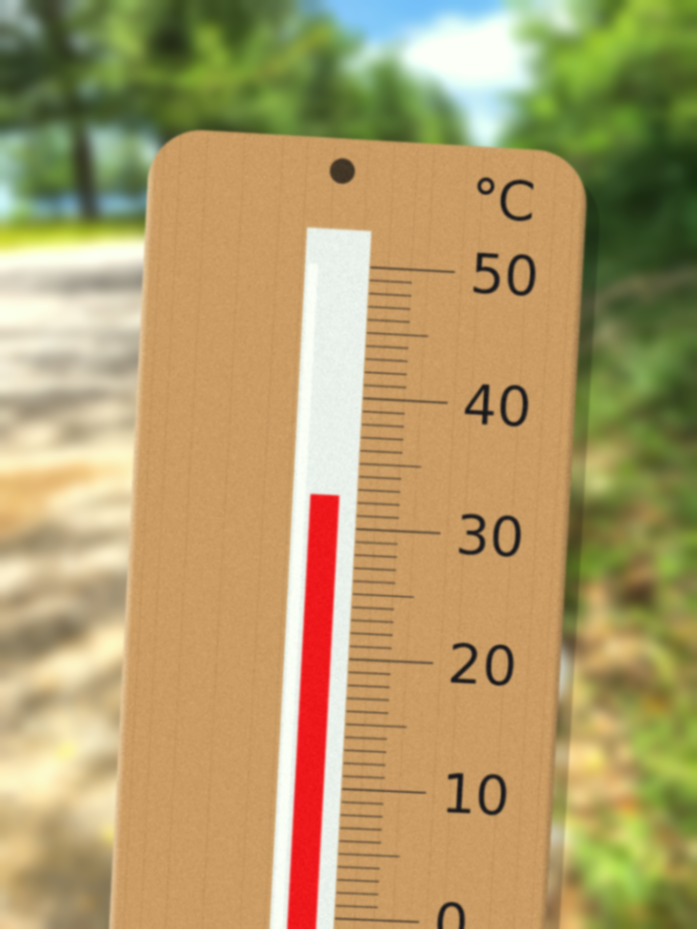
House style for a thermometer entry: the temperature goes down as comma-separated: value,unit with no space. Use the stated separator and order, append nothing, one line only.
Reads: 32.5,°C
